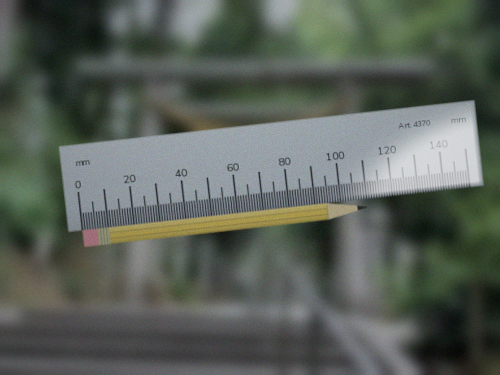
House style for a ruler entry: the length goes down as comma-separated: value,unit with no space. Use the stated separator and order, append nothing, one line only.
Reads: 110,mm
